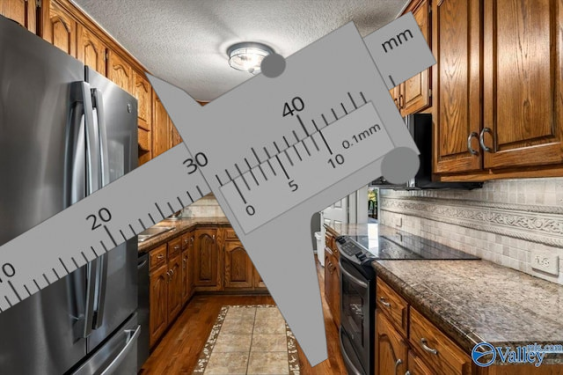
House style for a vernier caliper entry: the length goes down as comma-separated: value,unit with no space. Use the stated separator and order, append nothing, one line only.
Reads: 32.1,mm
